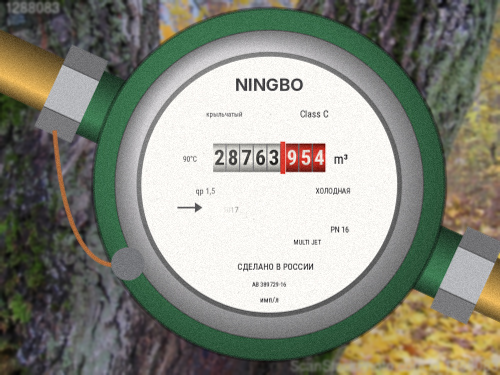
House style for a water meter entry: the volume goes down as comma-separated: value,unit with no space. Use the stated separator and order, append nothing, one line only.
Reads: 28763.954,m³
